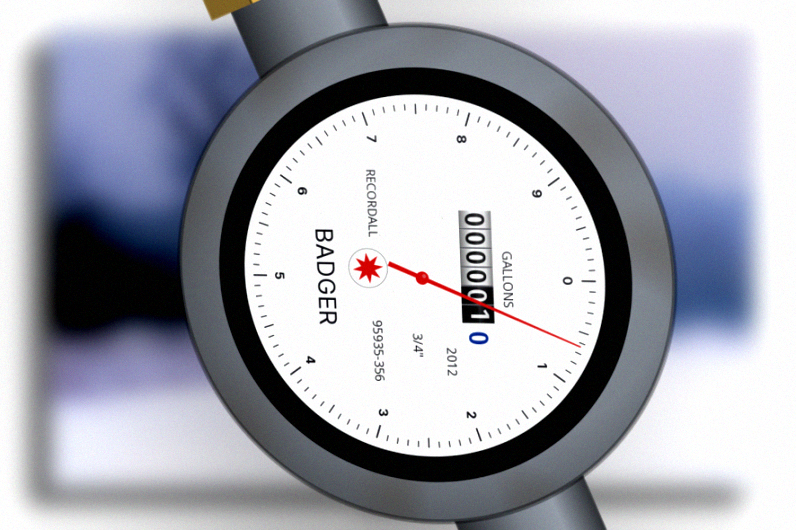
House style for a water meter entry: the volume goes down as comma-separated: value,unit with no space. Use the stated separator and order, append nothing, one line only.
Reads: 10.6,gal
